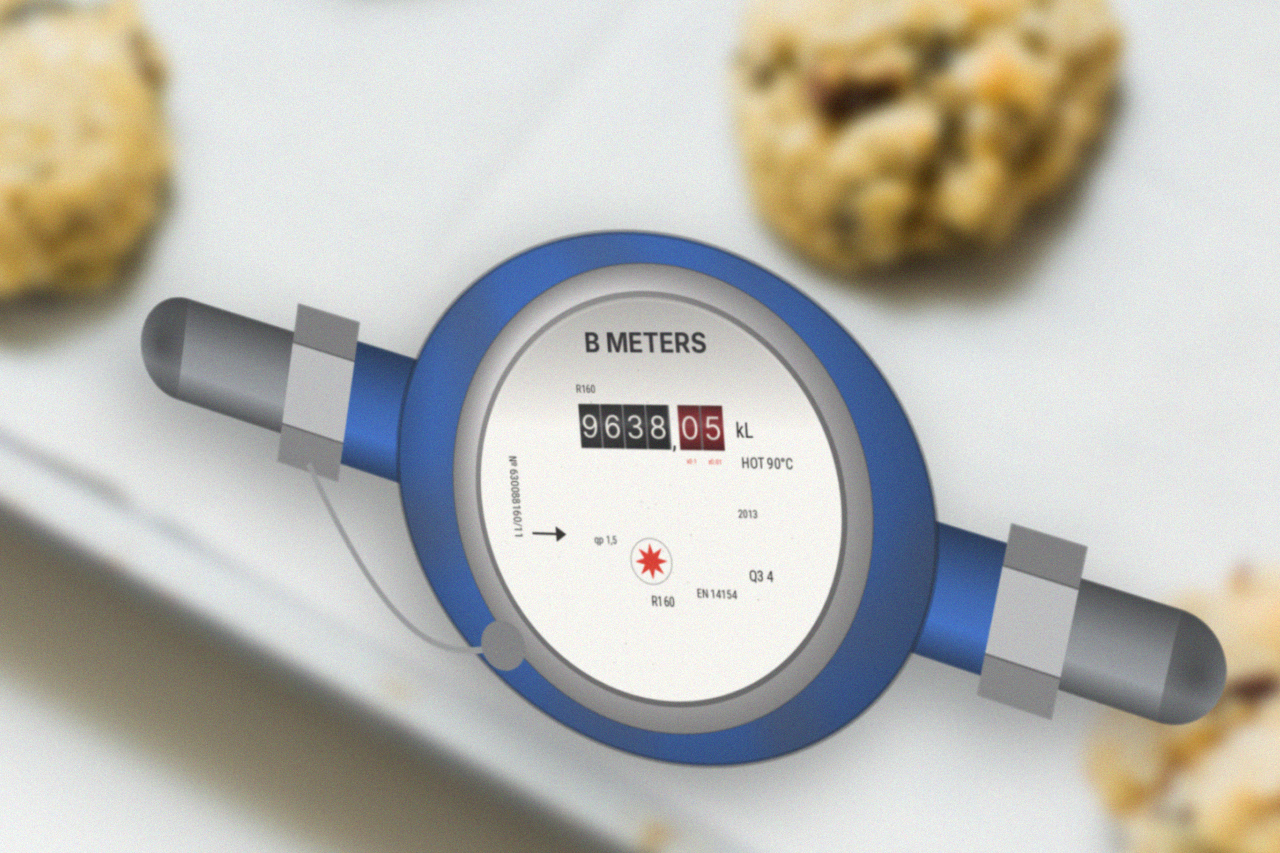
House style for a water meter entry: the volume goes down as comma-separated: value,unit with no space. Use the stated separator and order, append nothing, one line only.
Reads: 9638.05,kL
